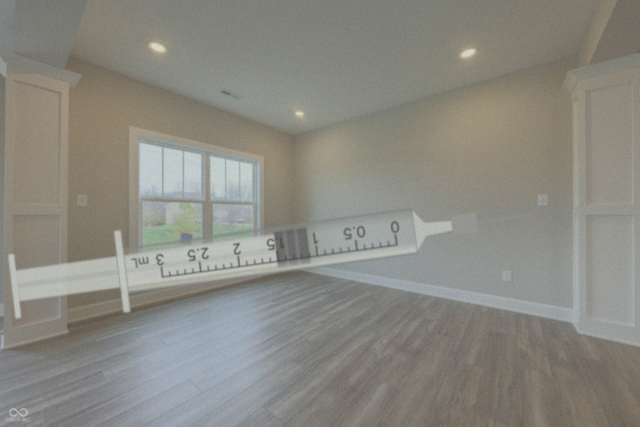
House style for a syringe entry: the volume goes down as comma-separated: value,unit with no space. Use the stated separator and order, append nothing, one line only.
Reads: 1.1,mL
